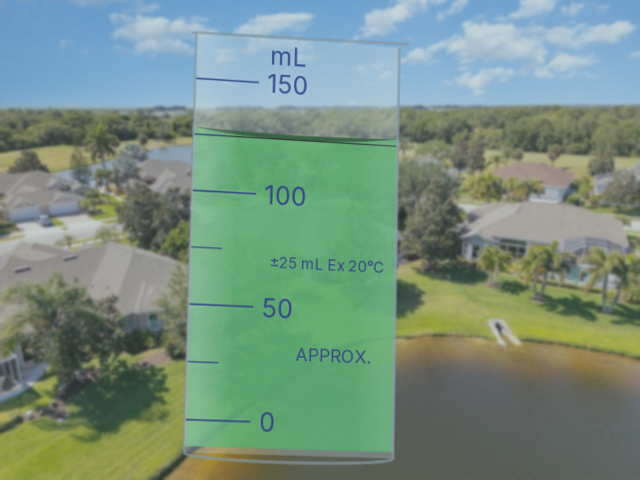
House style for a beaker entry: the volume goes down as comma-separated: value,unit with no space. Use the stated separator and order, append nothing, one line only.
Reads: 125,mL
